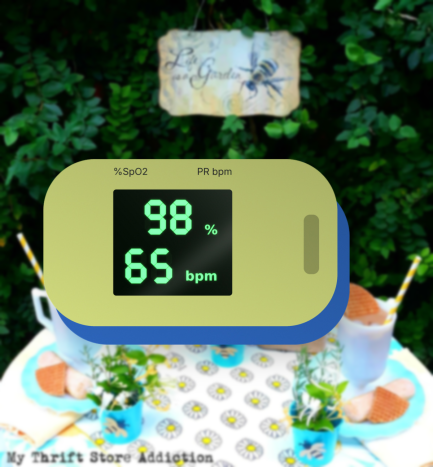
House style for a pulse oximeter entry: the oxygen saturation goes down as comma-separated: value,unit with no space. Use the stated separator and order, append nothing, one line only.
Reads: 98,%
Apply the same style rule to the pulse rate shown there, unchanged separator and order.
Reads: 65,bpm
